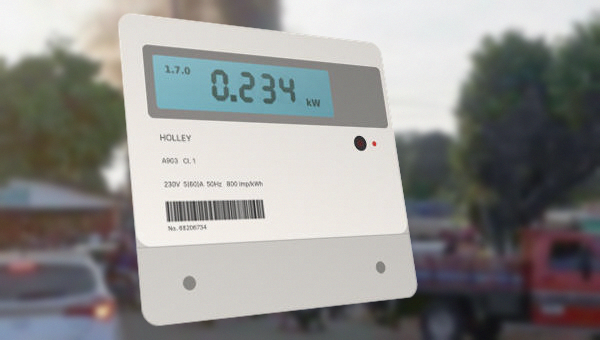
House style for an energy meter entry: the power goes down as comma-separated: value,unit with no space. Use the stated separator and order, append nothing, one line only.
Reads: 0.234,kW
